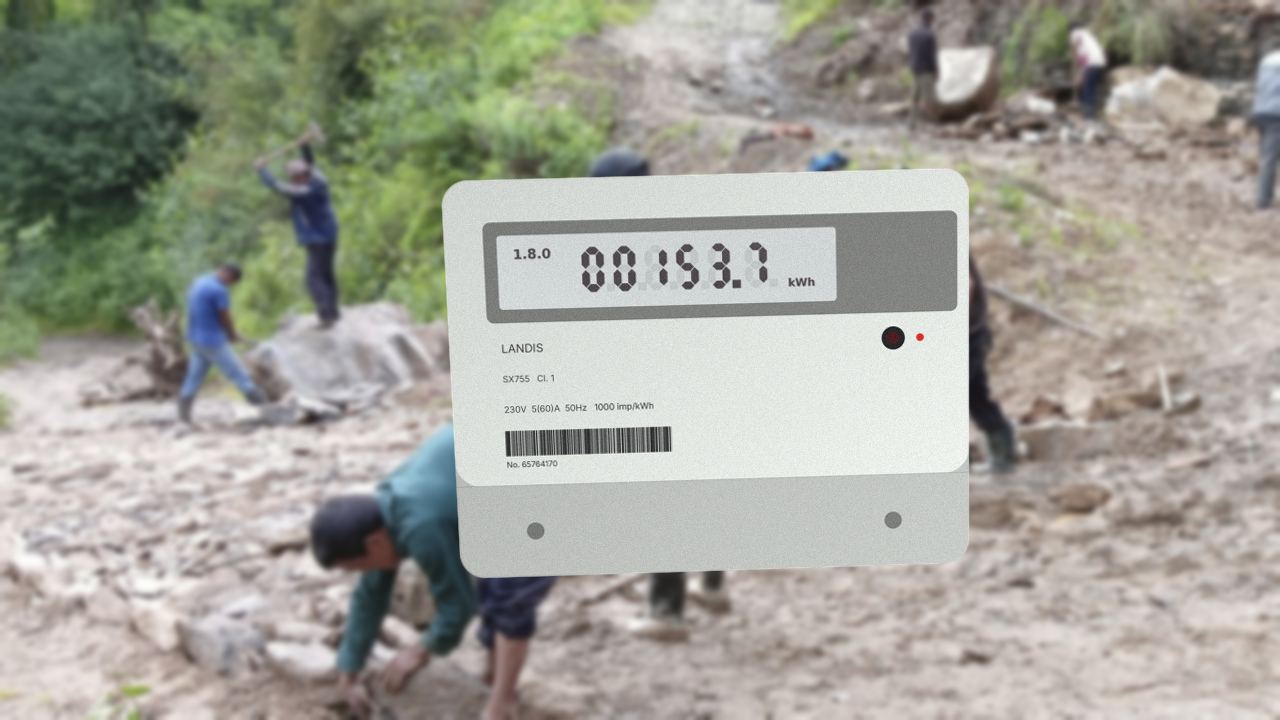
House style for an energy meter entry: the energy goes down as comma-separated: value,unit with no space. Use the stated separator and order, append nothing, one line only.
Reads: 153.7,kWh
